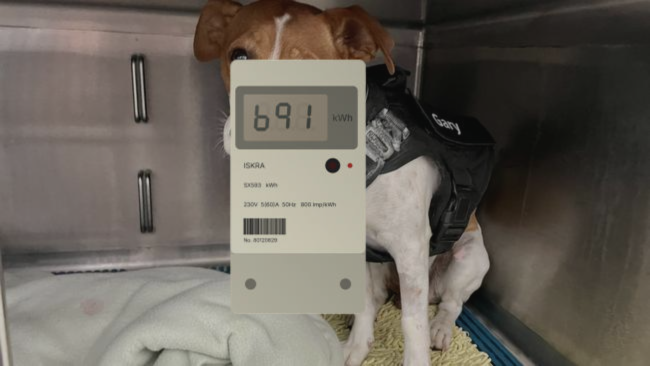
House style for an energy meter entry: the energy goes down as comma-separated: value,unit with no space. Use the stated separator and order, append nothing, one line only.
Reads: 691,kWh
